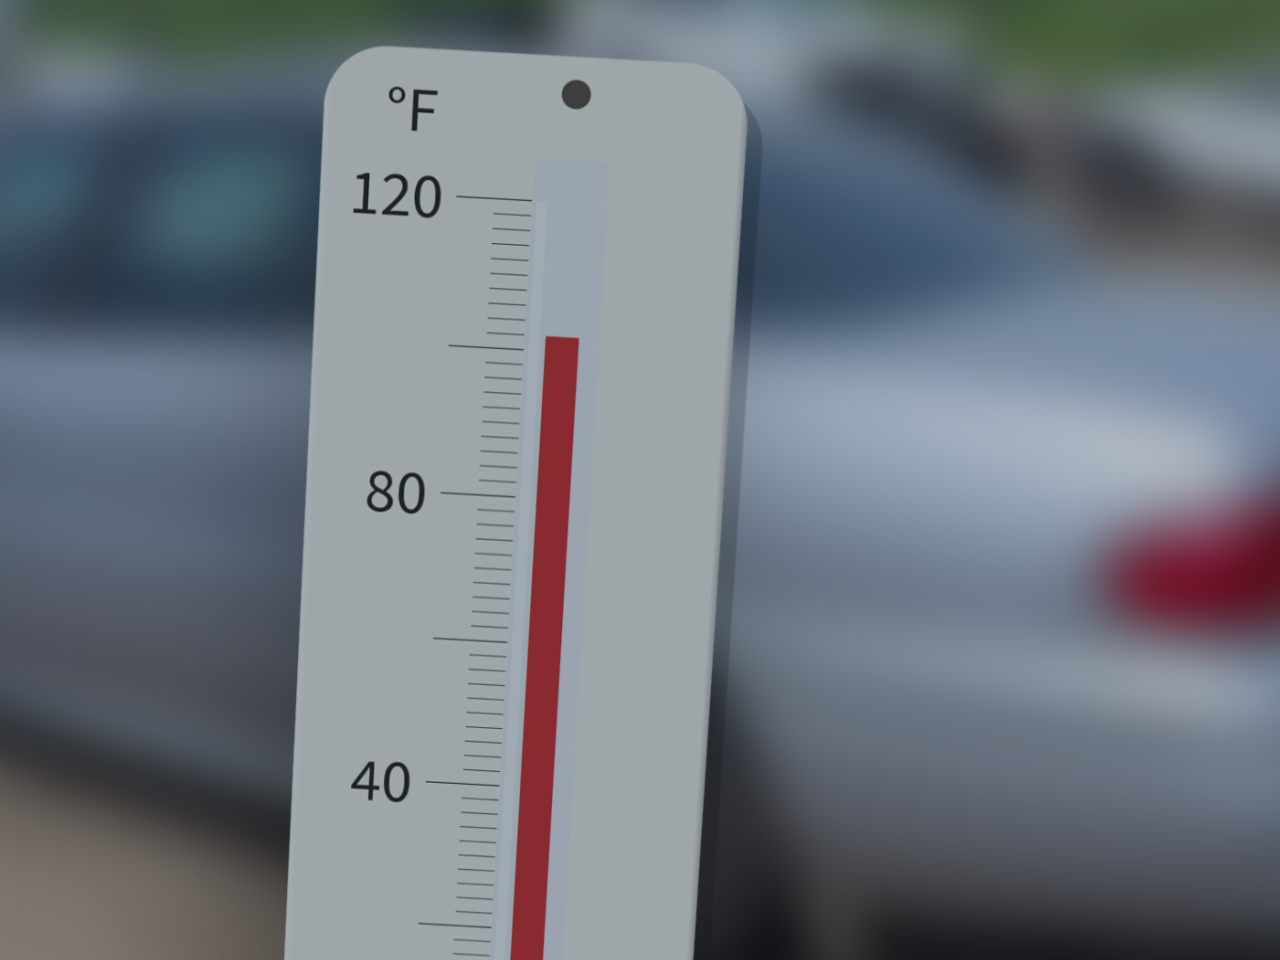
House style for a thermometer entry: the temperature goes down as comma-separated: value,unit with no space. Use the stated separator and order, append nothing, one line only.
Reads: 102,°F
